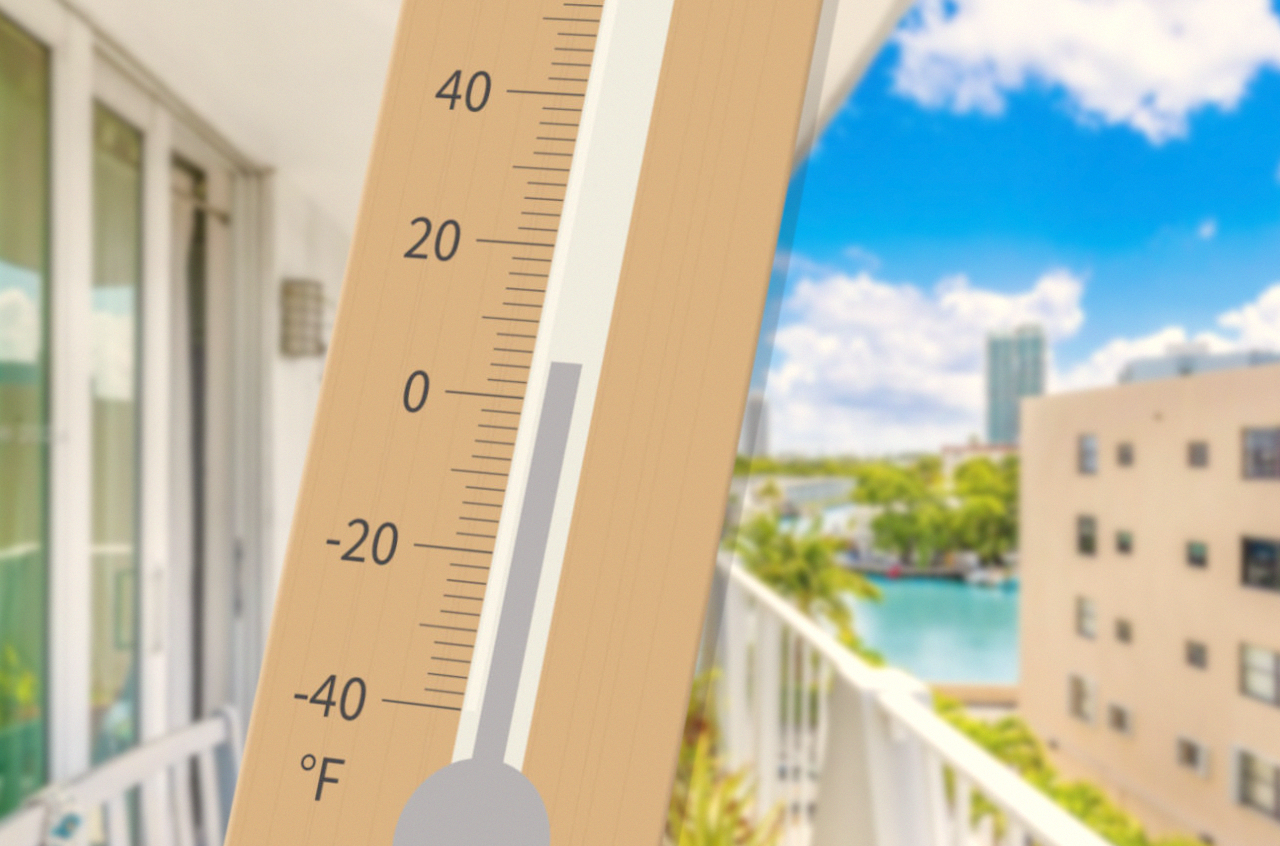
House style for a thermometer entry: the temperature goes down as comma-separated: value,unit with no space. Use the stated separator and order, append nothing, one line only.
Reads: 5,°F
